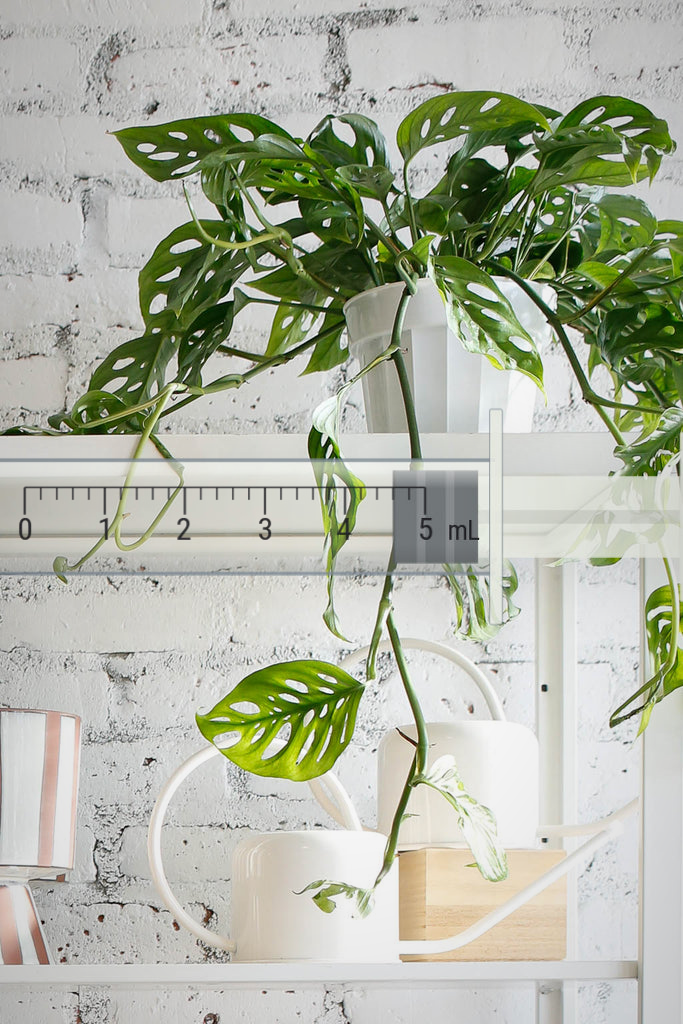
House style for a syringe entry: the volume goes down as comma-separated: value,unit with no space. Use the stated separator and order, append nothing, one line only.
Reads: 4.6,mL
